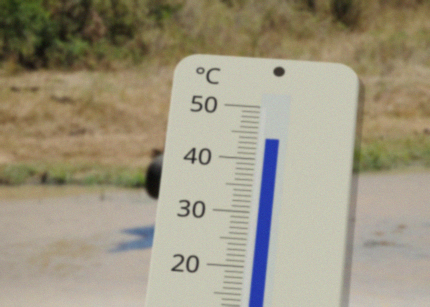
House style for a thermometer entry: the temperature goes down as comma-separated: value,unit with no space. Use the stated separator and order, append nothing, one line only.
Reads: 44,°C
